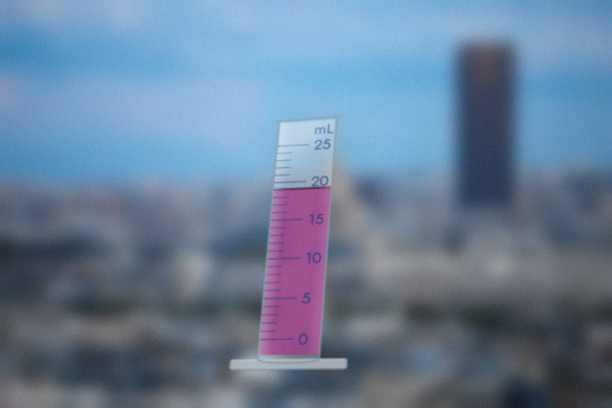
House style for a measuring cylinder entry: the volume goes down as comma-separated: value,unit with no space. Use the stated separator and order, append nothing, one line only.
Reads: 19,mL
